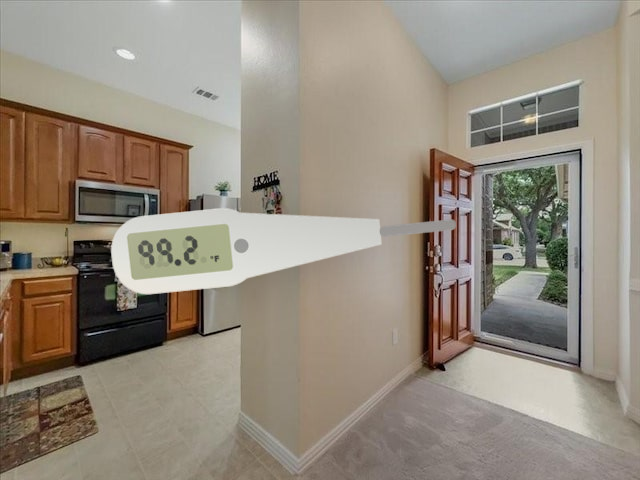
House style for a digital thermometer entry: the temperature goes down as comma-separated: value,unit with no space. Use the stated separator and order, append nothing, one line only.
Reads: 99.2,°F
